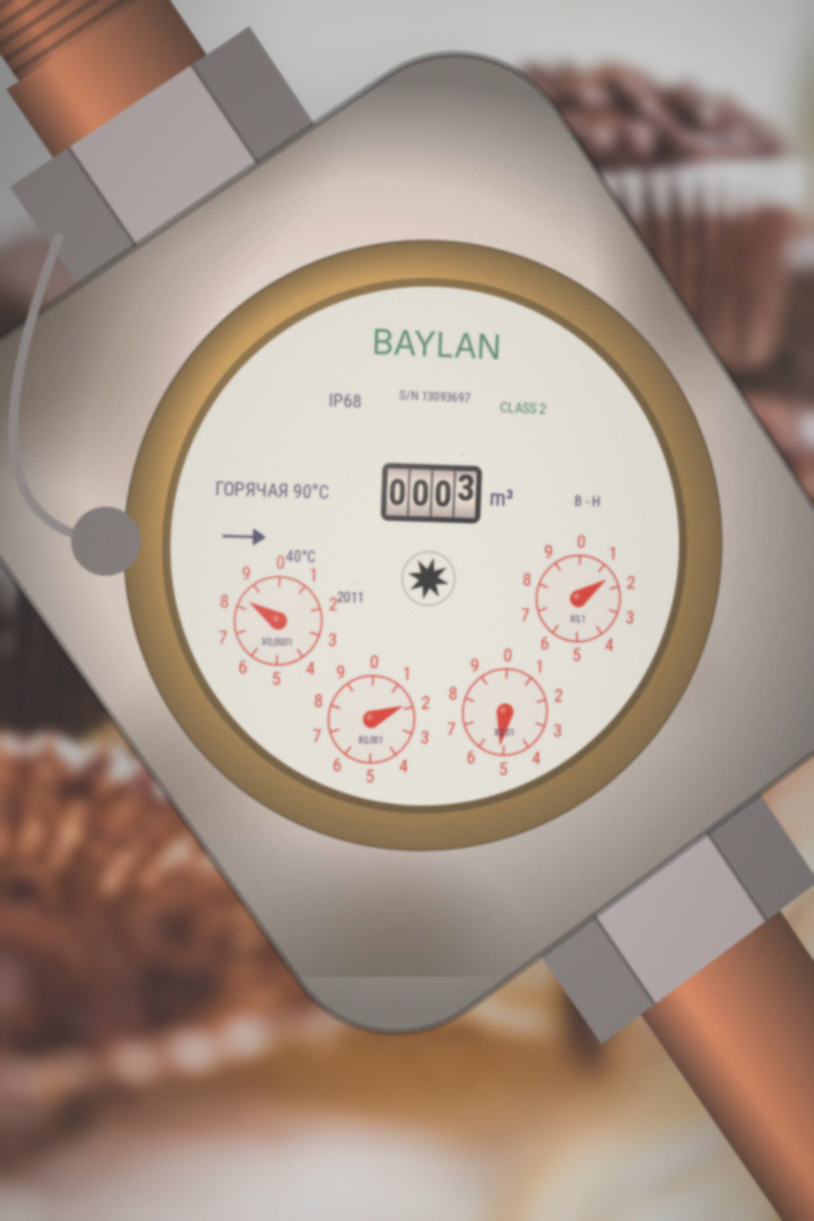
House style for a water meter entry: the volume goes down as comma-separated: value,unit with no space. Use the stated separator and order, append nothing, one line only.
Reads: 3.1518,m³
